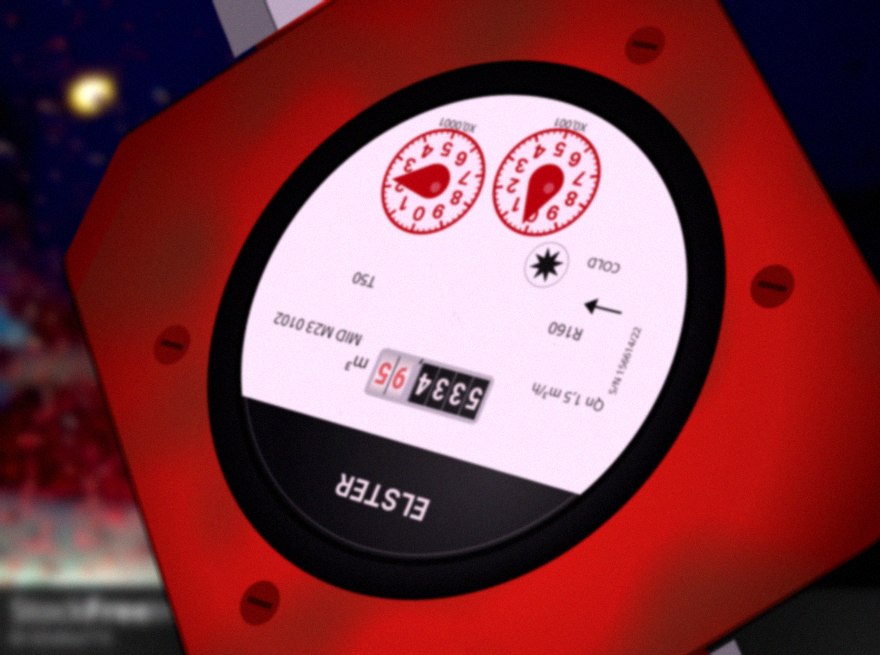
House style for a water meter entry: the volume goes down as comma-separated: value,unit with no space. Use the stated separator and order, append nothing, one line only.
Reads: 5334.9502,m³
